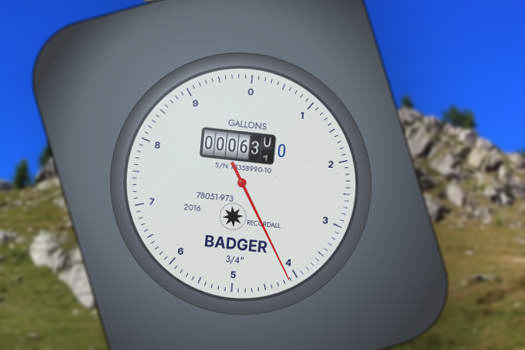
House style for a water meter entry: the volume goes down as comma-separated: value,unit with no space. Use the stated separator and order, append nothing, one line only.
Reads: 6304.1,gal
